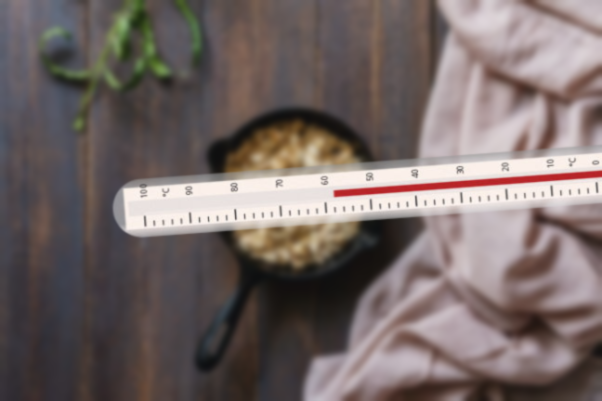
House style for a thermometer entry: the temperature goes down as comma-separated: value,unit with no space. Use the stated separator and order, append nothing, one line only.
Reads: 58,°C
